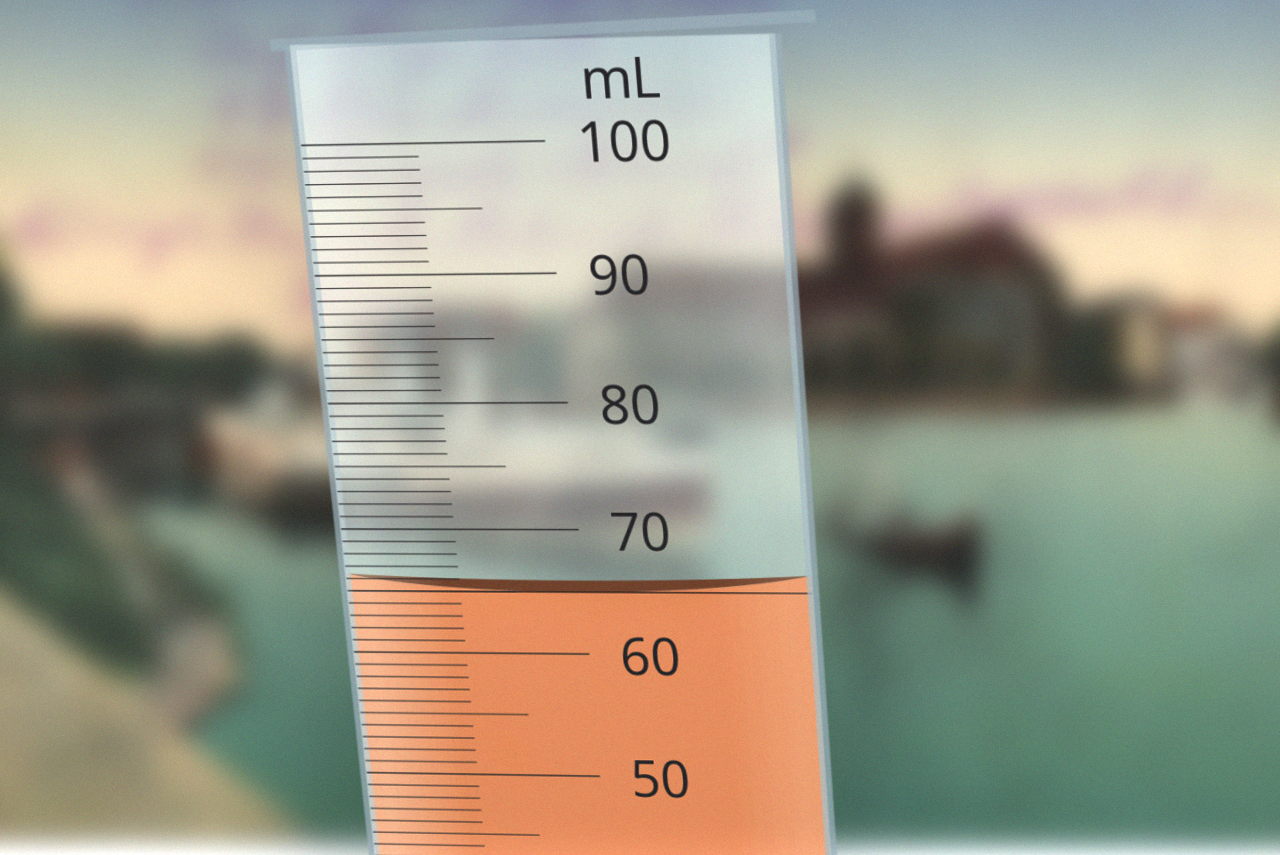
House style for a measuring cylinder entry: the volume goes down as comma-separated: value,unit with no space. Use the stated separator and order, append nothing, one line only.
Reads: 65,mL
